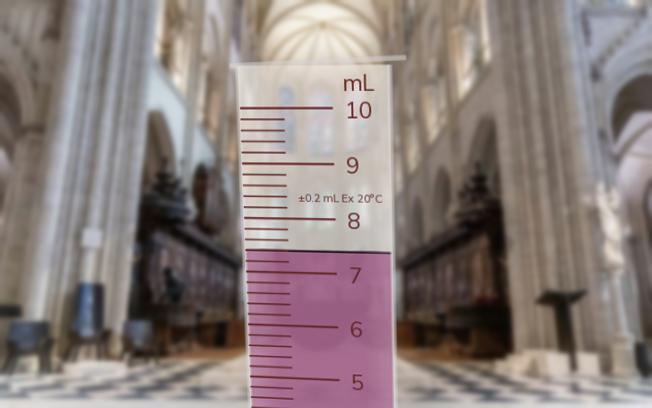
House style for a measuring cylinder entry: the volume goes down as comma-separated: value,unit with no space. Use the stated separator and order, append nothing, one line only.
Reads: 7.4,mL
